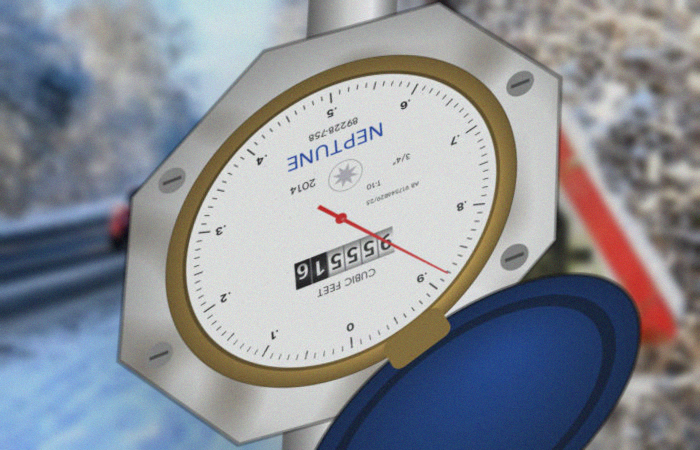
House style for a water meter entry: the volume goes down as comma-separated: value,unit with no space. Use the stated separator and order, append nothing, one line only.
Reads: 955515.88,ft³
